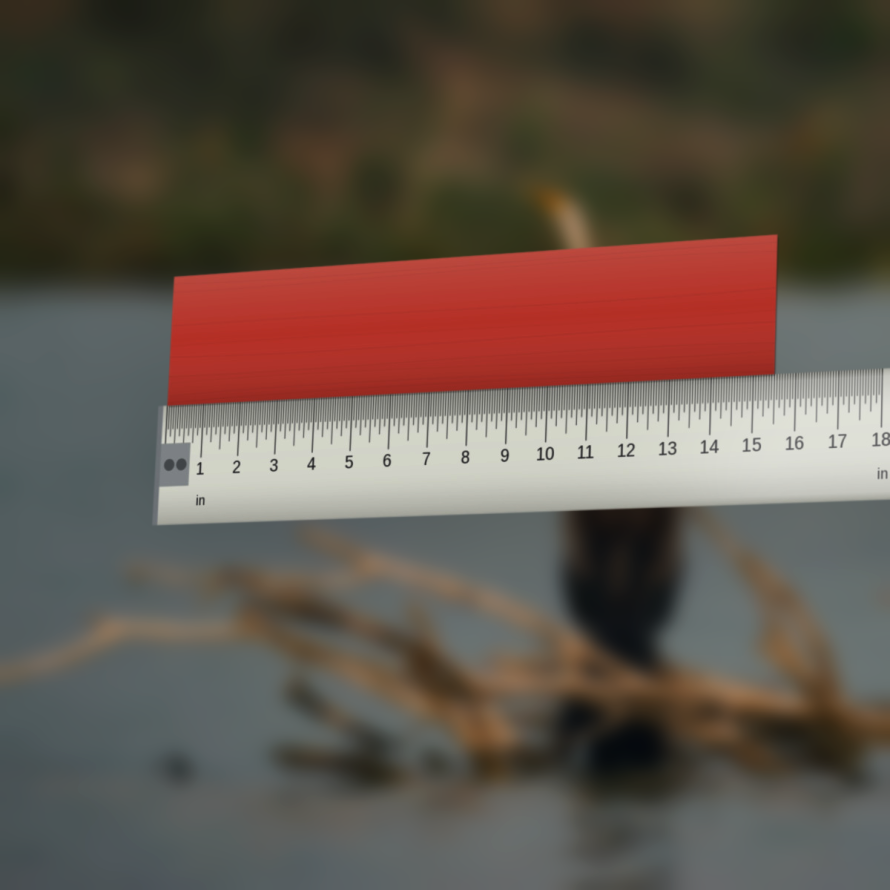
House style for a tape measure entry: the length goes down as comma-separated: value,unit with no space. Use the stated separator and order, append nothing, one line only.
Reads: 15.5,in
